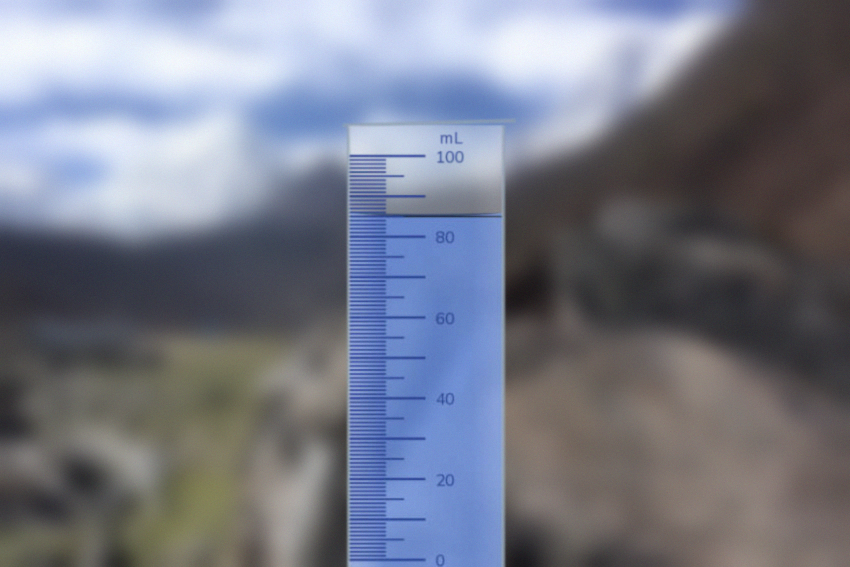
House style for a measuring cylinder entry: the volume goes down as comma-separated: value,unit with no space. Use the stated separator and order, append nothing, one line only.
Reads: 85,mL
